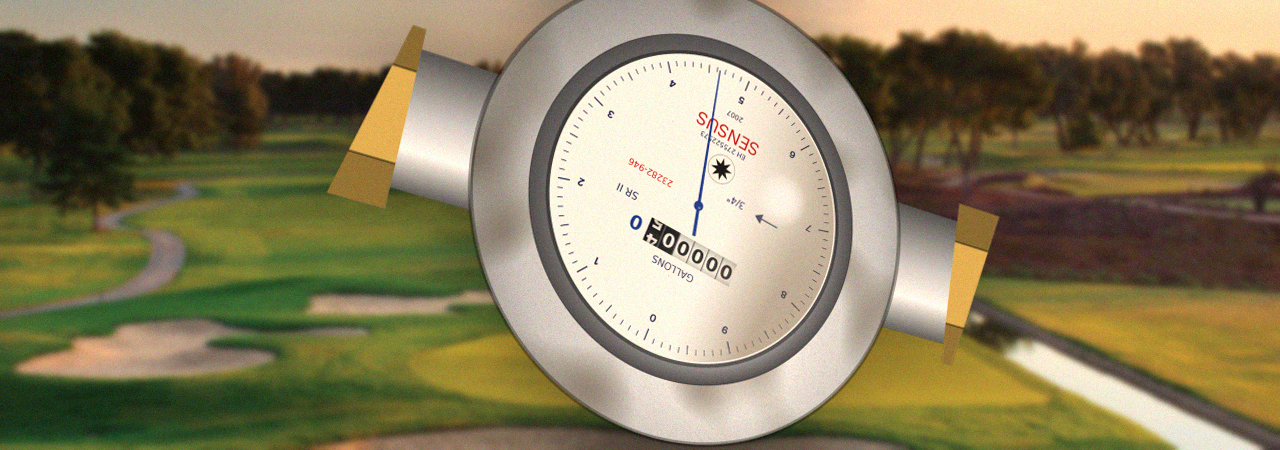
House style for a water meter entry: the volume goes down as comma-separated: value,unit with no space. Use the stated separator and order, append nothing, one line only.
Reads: 44.6,gal
